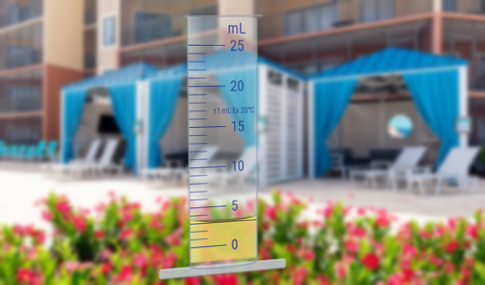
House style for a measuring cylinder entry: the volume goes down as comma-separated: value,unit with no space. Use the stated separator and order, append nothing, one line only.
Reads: 3,mL
